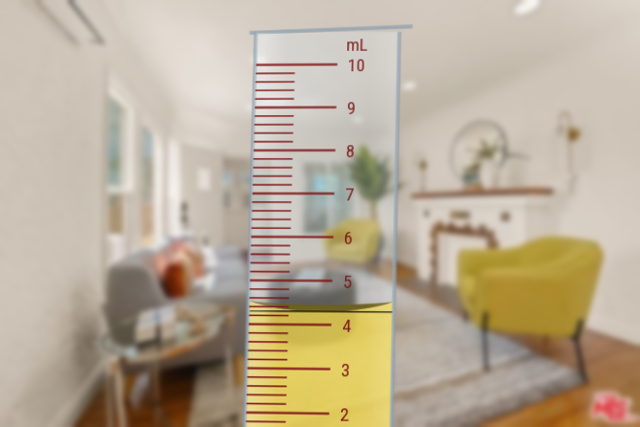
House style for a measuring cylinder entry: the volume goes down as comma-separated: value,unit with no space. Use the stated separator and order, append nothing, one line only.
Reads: 4.3,mL
